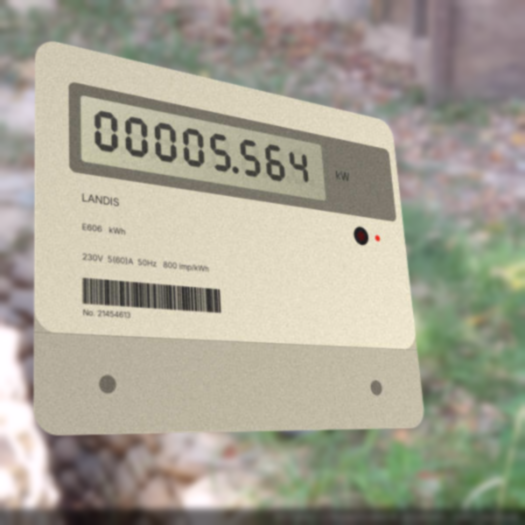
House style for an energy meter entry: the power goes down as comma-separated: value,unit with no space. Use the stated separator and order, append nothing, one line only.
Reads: 5.564,kW
